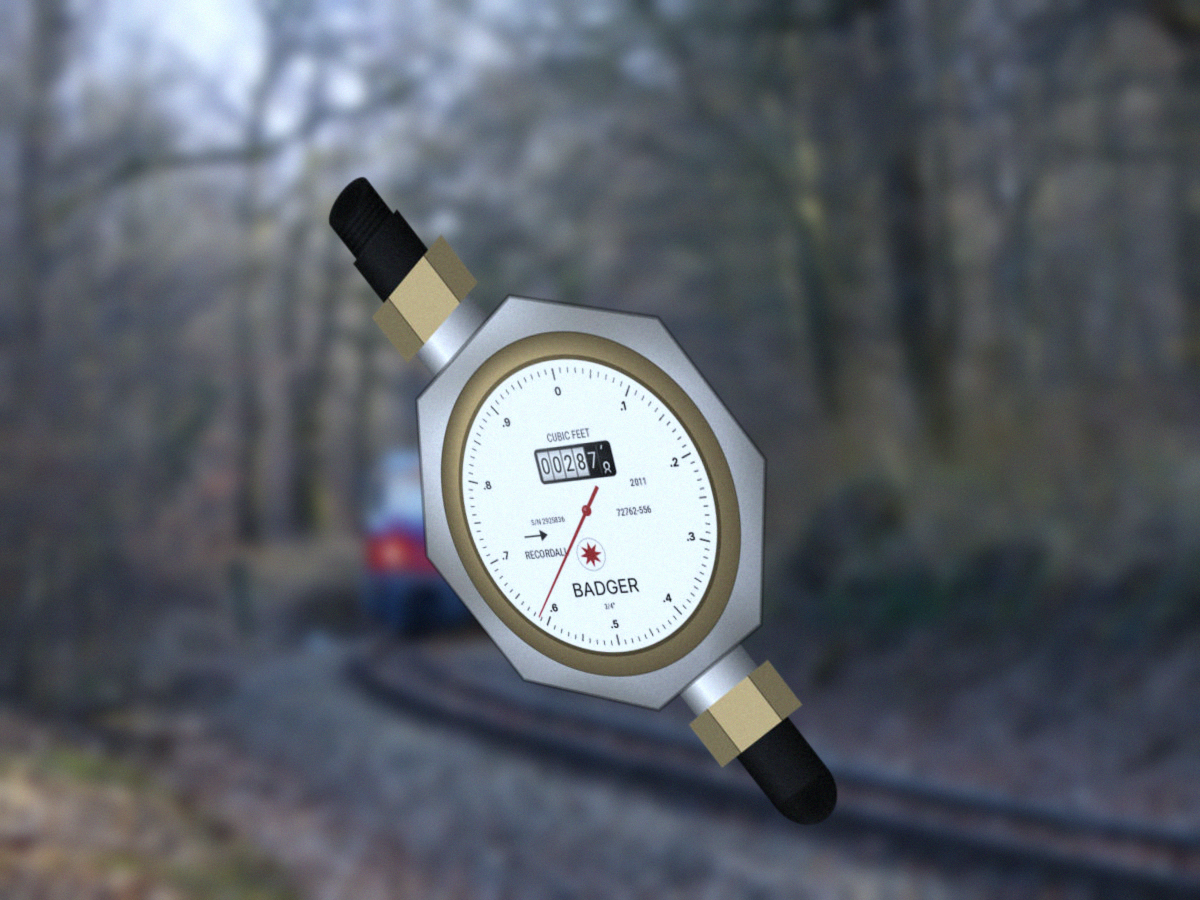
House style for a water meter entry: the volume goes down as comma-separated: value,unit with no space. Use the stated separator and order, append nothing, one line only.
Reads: 2877.61,ft³
